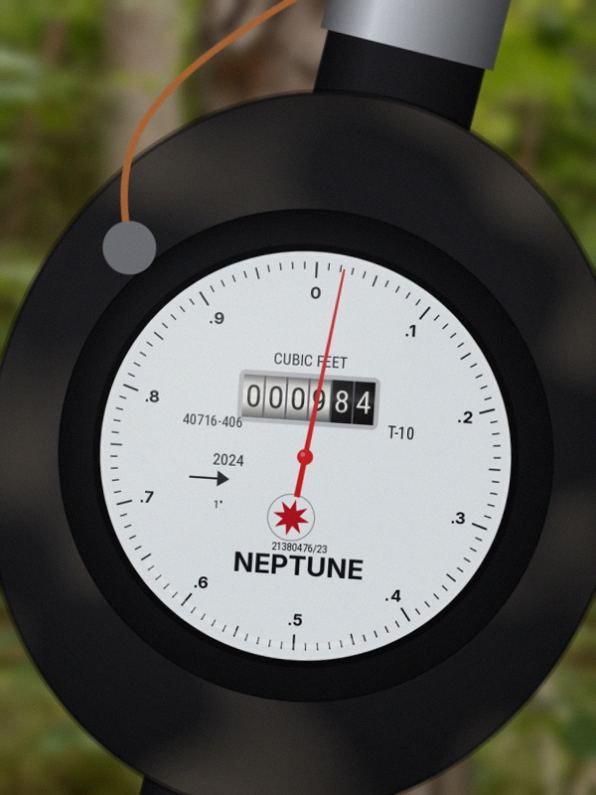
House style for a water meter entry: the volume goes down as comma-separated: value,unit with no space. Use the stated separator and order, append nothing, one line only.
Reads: 984.02,ft³
